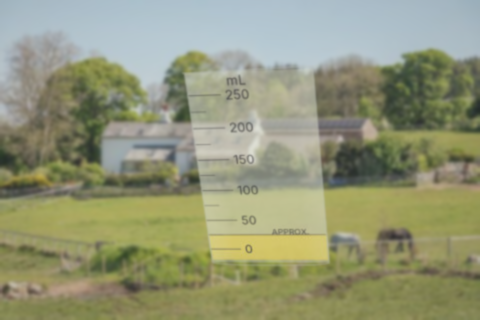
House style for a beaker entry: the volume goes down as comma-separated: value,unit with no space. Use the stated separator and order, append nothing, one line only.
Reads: 25,mL
